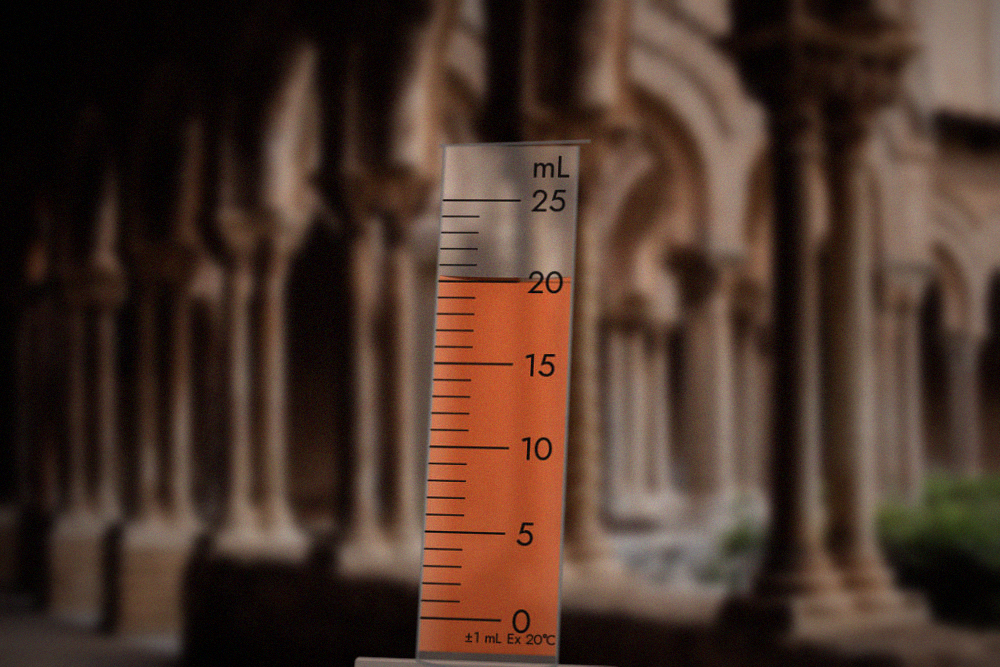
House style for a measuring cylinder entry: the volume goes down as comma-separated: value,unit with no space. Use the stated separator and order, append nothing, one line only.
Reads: 20,mL
